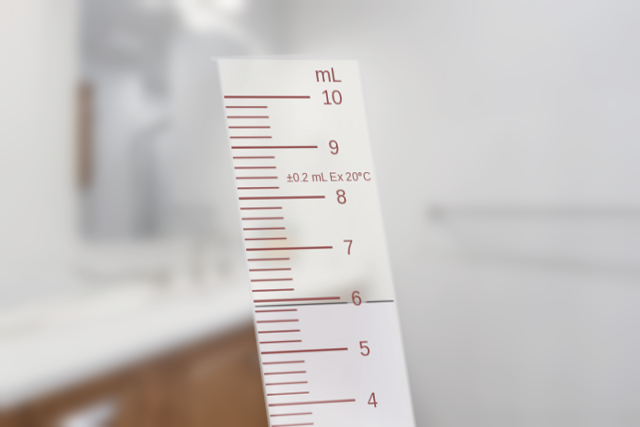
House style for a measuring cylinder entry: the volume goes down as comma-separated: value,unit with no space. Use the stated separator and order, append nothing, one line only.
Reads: 5.9,mL
